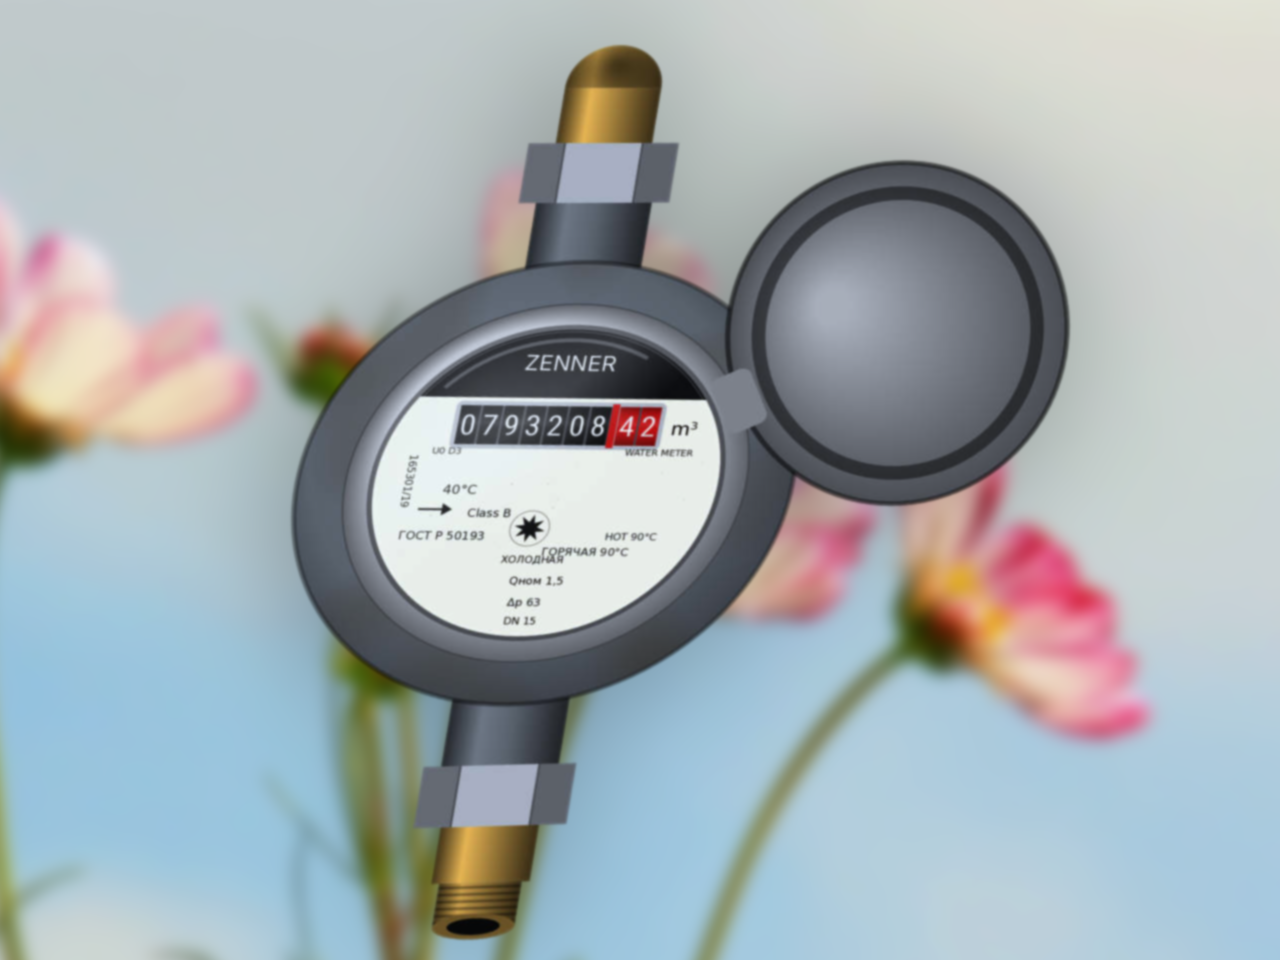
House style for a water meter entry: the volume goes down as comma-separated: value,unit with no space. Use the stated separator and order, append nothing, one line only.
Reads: 793208.42,m³
